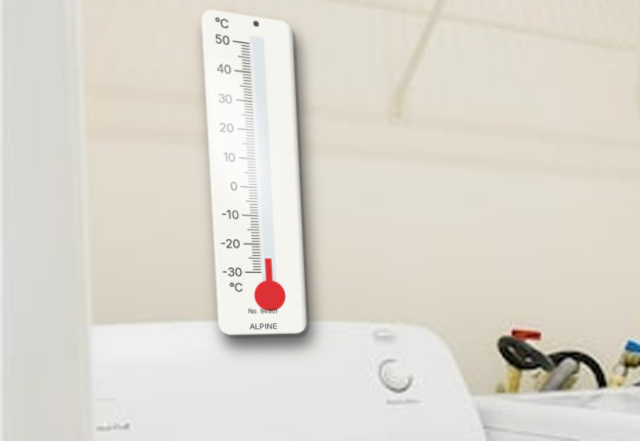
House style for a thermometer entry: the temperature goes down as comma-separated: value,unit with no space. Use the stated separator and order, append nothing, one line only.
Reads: -25,°C
